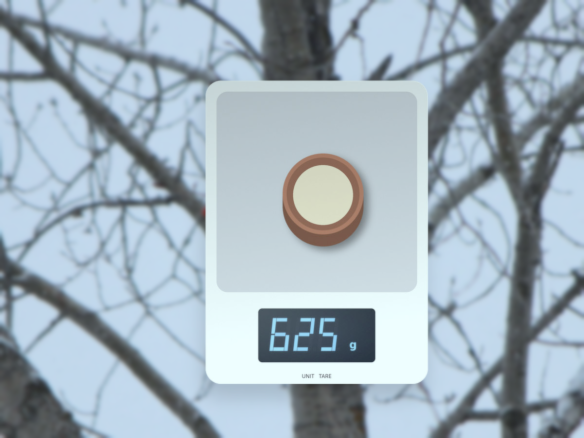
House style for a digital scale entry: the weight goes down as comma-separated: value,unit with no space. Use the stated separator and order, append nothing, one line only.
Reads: 625,g
